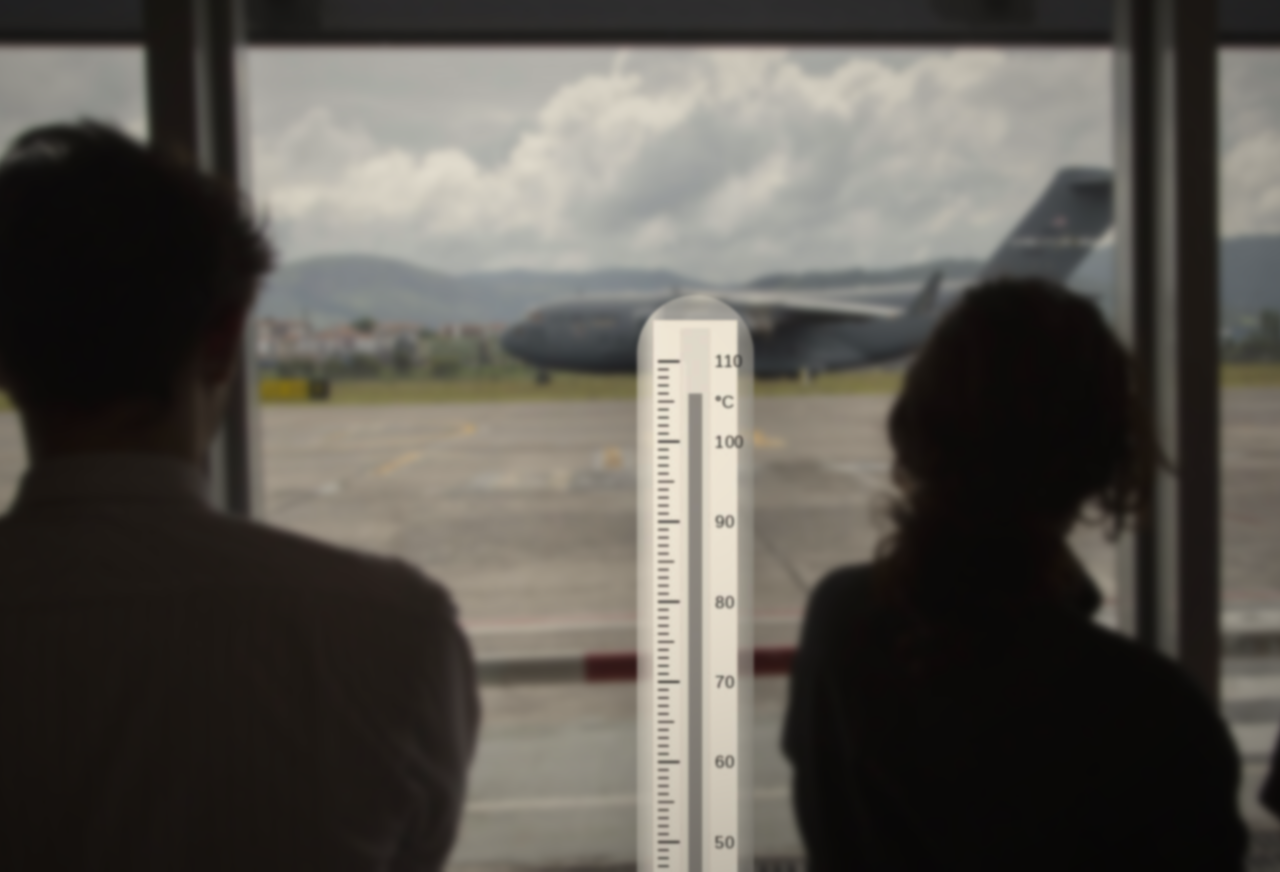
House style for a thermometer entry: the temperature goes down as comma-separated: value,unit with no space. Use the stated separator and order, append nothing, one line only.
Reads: 106,°C
